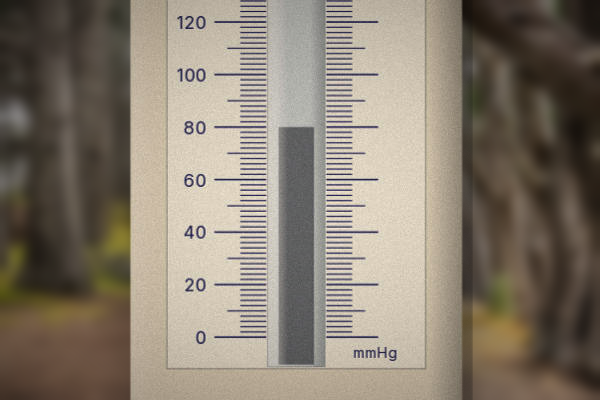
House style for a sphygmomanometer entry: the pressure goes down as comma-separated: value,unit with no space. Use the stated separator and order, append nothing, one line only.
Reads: 80,mmHg
